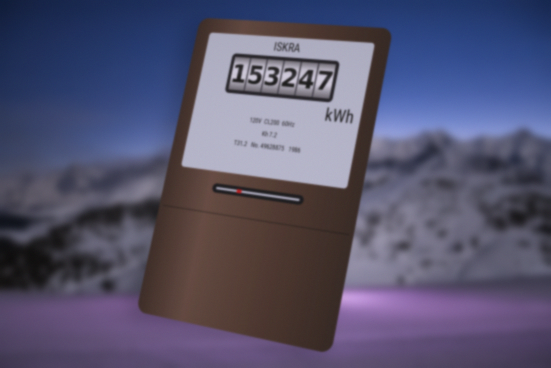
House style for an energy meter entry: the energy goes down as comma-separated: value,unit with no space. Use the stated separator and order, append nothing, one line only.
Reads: 153247,kWh
